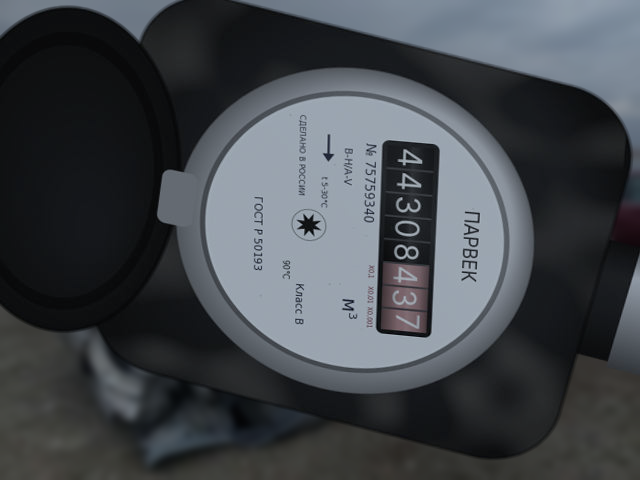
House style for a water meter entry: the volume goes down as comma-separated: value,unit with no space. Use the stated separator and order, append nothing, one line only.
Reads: 44308.437,m³
